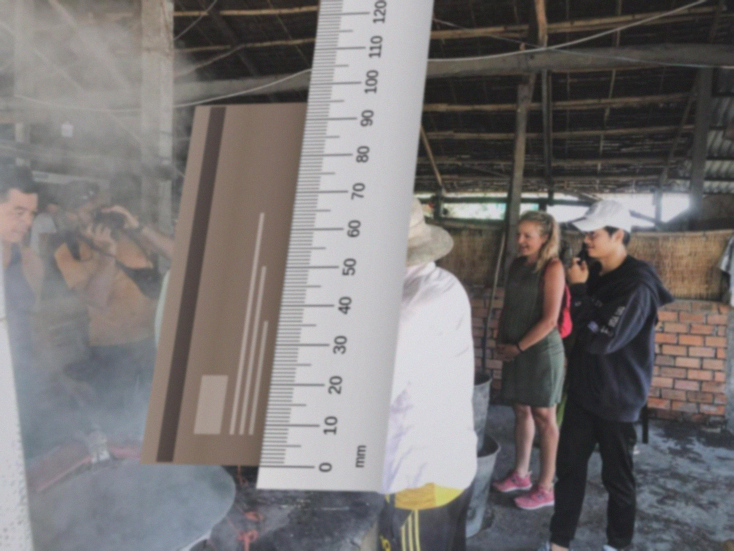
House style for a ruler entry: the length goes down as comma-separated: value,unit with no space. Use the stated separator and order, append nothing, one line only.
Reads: 95,mm
